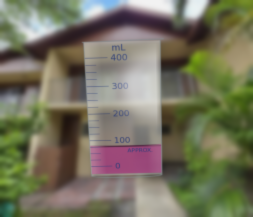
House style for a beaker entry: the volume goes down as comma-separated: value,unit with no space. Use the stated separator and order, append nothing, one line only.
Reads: 75,mL
